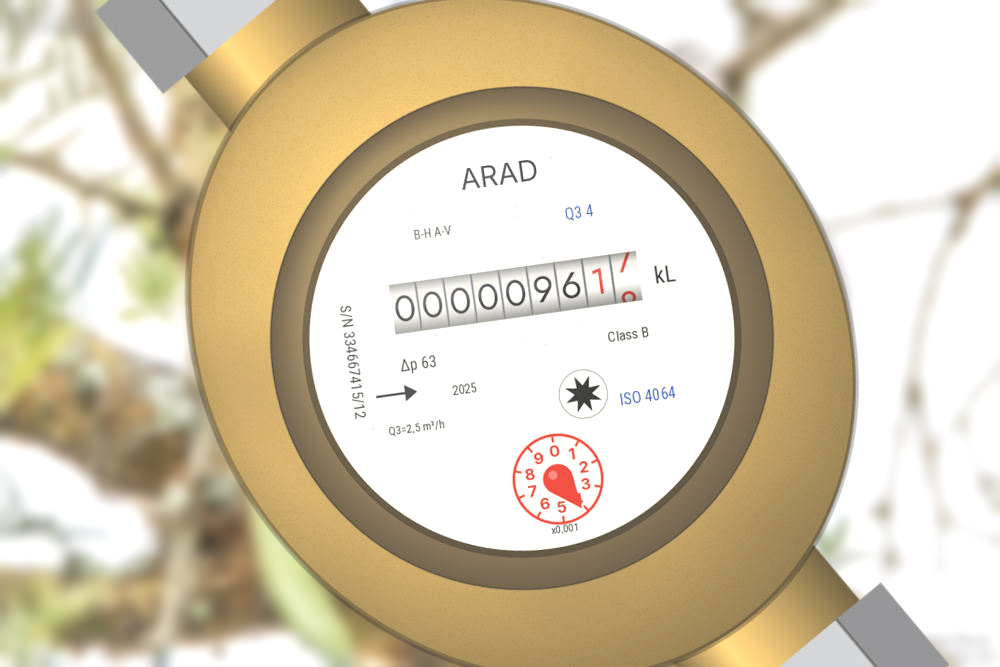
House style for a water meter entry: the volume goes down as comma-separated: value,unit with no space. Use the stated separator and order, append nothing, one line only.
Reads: 96.174,kL
